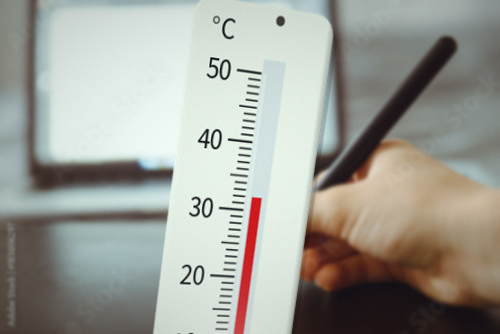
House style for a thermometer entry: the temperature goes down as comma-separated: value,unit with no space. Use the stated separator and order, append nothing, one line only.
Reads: 32,°C
